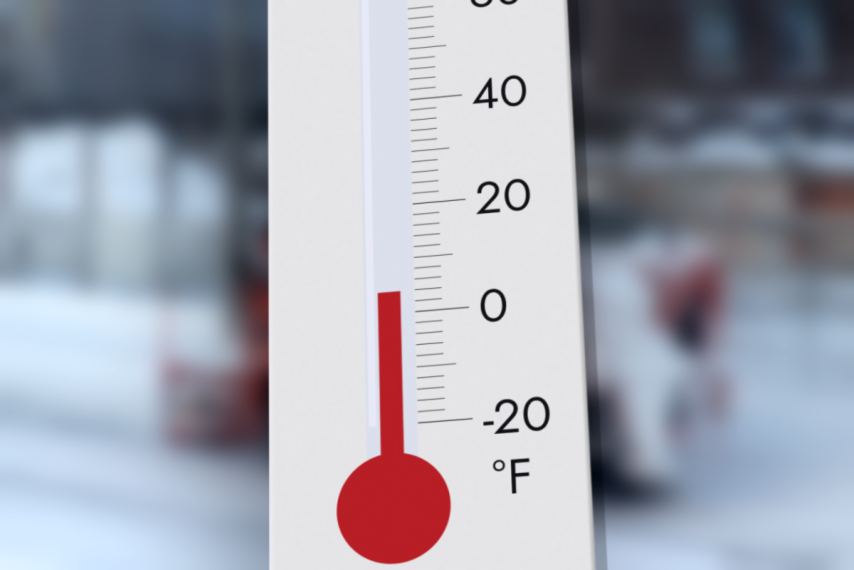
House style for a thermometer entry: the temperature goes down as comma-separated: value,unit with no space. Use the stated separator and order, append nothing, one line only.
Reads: 4,°F
